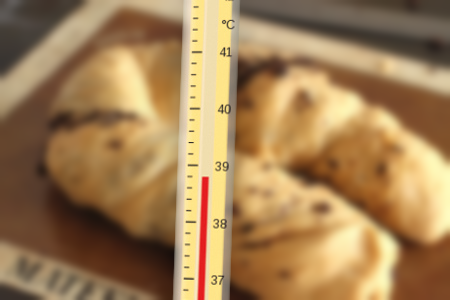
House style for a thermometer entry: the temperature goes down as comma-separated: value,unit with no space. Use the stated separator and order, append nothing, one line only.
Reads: 38.8,°C
